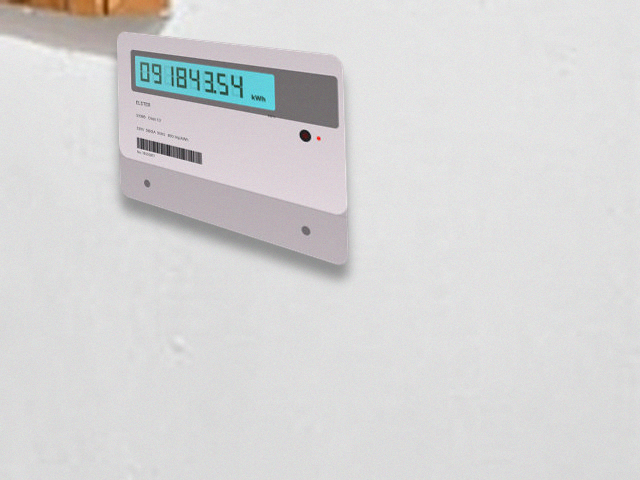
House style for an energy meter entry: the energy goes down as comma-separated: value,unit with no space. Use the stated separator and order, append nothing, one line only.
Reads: 91843.54,kWh
